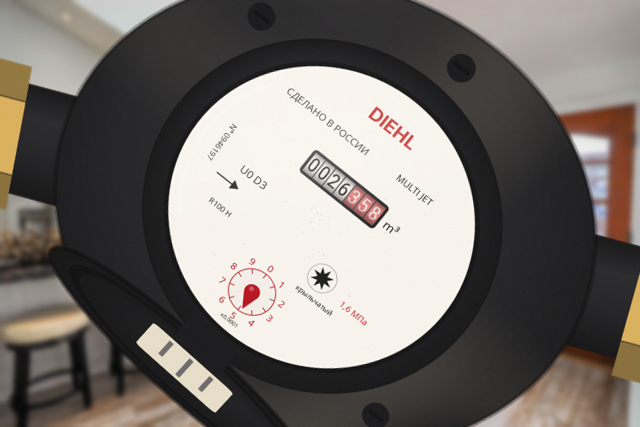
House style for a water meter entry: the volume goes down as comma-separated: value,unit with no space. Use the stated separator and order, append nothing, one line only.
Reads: 26.3584,m³
